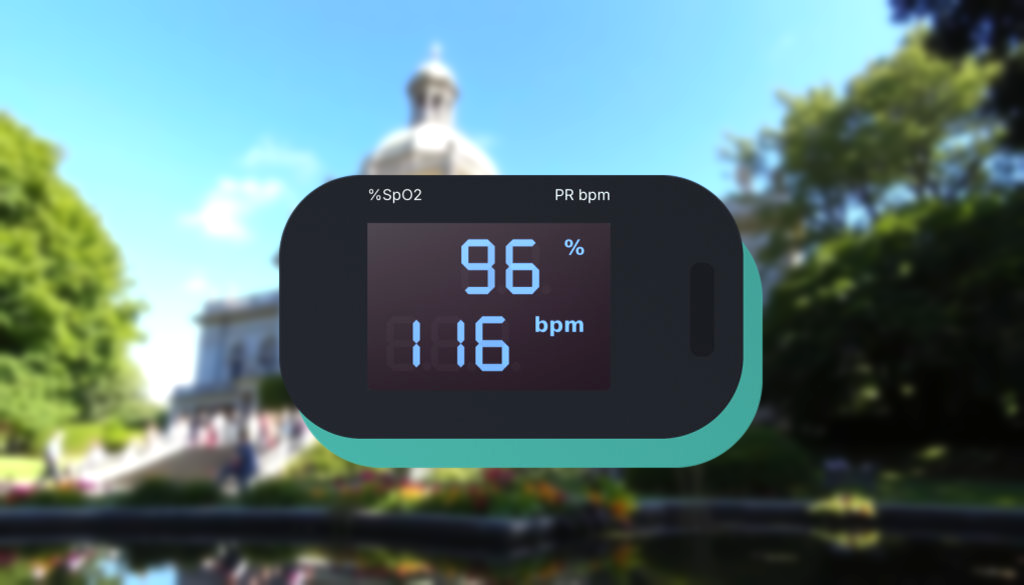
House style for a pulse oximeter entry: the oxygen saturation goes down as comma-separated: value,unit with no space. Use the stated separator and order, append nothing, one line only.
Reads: 96,%
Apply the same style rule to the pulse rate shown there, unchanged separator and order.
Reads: 116,bpm
